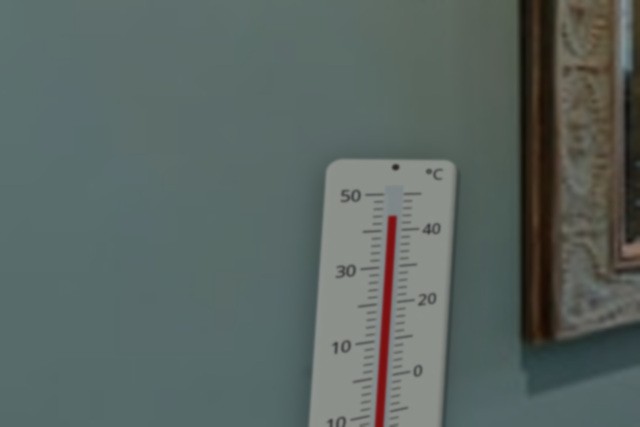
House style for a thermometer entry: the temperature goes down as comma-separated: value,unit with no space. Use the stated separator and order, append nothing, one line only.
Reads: 44,°C
